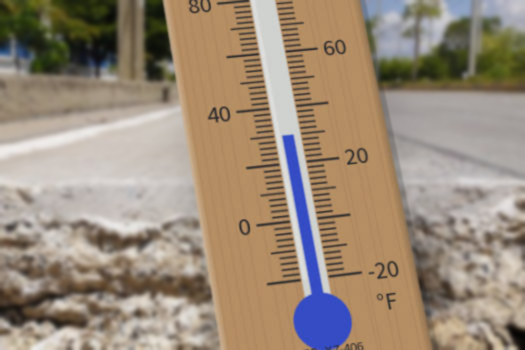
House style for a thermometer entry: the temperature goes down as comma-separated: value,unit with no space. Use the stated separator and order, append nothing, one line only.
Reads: 30,°F
